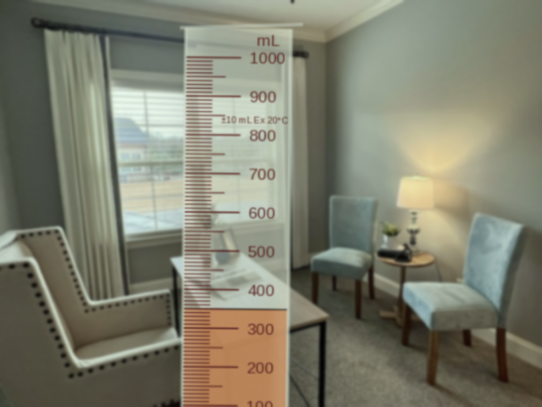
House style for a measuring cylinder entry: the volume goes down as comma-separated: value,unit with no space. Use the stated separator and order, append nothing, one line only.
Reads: 350,mL
